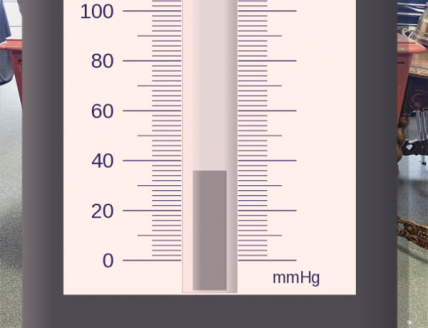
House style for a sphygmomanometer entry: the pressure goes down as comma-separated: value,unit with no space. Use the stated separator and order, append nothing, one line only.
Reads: 36,mmHg
